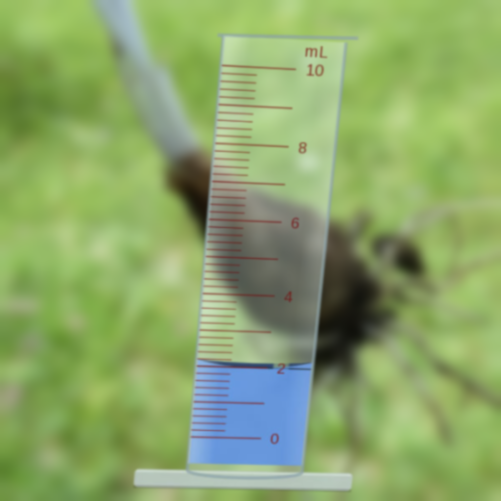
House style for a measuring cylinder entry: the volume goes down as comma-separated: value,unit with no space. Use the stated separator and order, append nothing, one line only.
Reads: 2,mL
